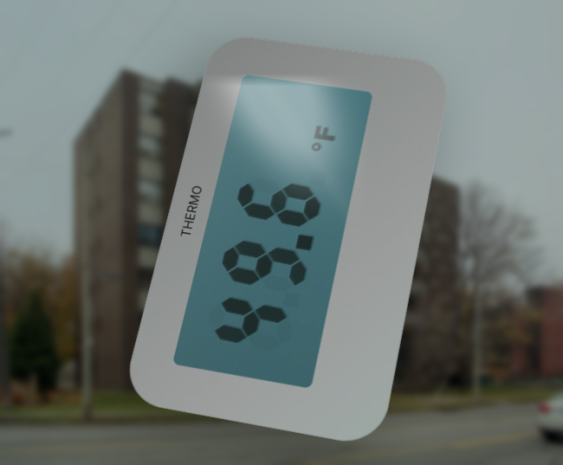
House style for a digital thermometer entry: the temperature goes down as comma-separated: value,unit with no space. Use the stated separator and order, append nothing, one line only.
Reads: 49.6,°F
